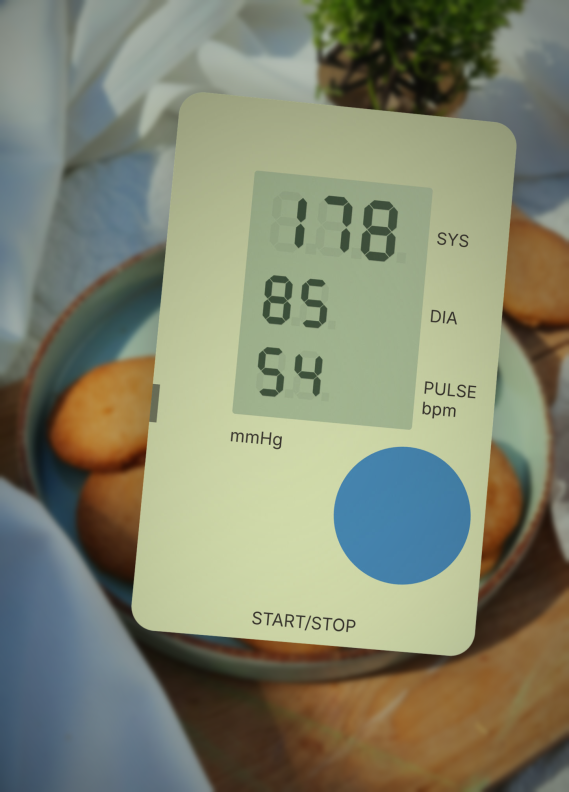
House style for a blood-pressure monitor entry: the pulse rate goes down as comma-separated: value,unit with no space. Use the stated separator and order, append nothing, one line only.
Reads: 54,bpm
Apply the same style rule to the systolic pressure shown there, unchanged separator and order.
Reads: 178,mmHg
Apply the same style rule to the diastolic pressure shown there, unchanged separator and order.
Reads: 85,mmHg
